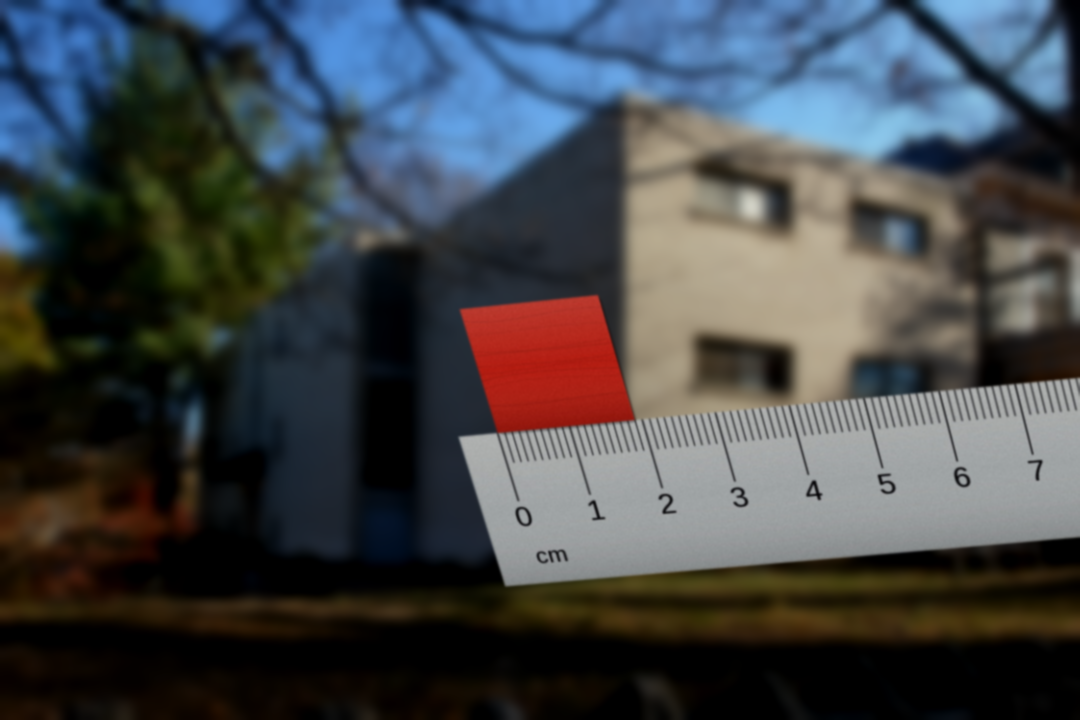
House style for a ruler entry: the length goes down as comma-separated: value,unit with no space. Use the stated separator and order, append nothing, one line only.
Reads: 1.9,cm
